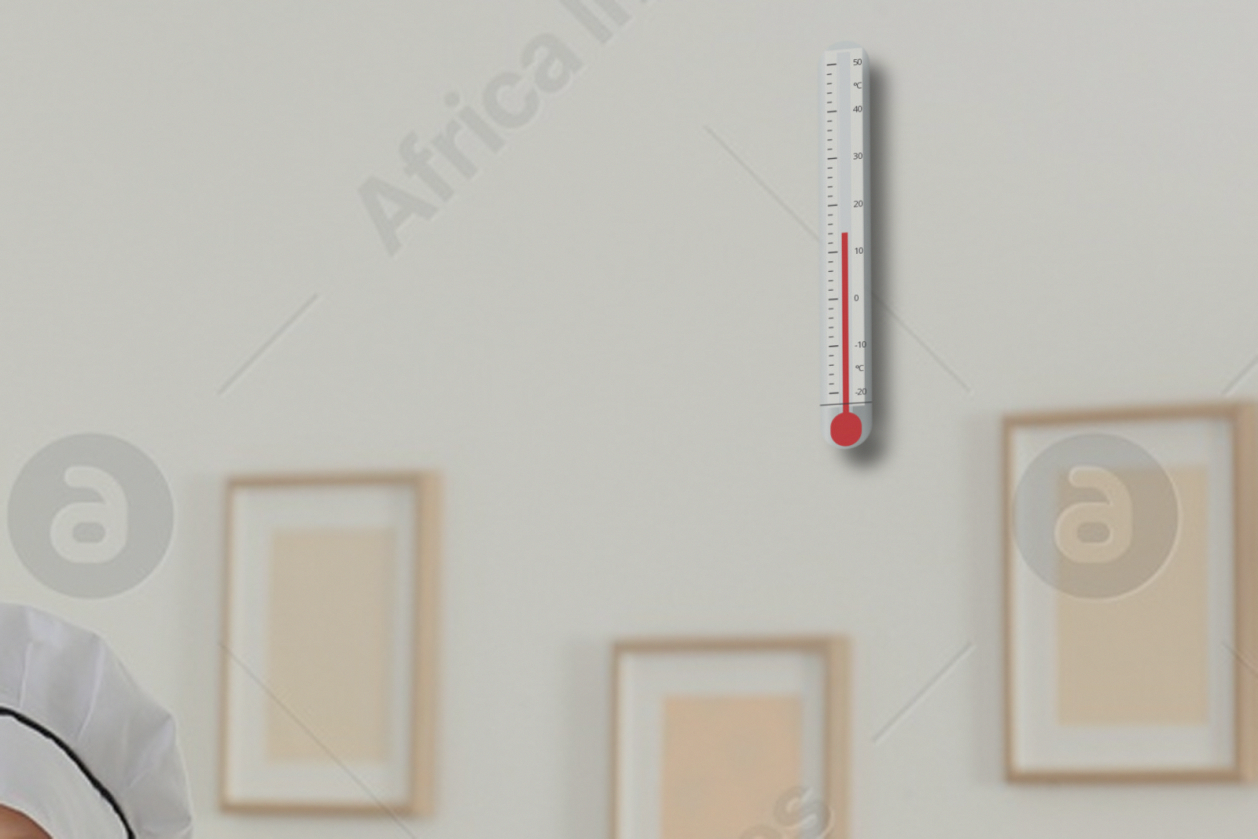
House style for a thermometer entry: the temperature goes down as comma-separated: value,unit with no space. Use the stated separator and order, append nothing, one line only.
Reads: 14,°C
